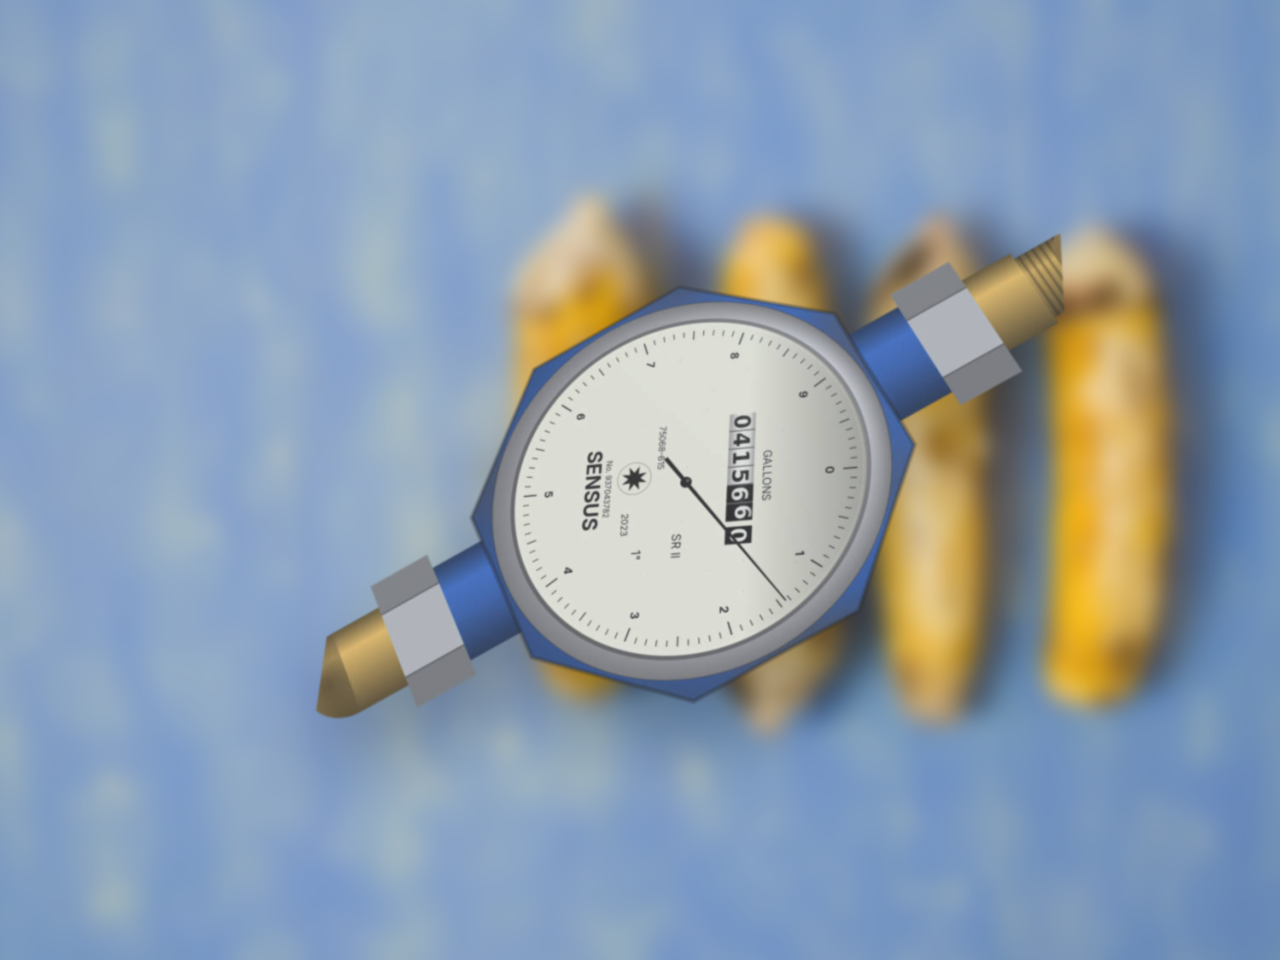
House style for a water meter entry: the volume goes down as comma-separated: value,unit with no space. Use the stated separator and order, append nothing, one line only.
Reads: 415661.4,gal
